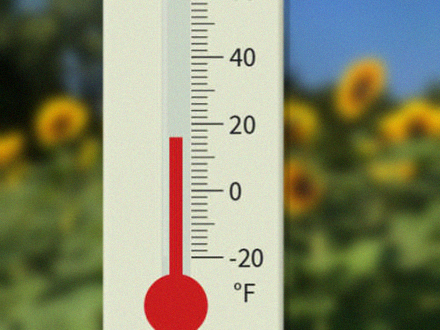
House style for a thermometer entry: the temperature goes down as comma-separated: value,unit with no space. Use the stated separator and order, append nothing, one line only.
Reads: 16,°F
